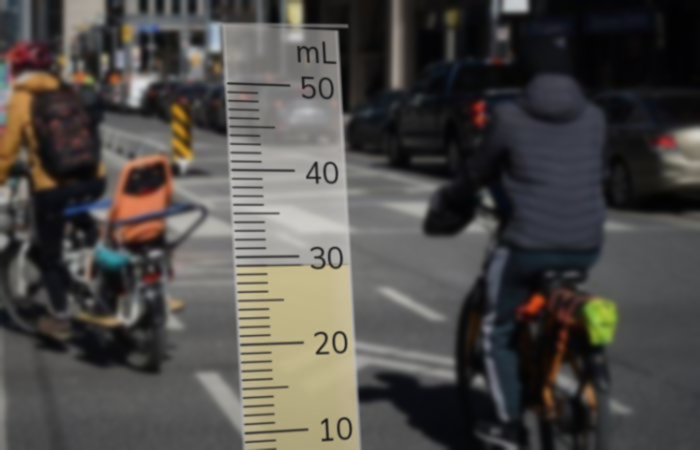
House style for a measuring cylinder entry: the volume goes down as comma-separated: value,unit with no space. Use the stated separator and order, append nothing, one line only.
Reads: 29,mL
